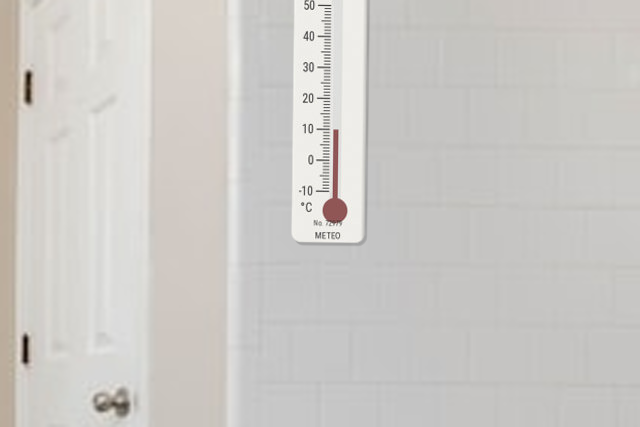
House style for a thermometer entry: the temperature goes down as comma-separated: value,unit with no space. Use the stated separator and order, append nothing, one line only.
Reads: 10,°C
